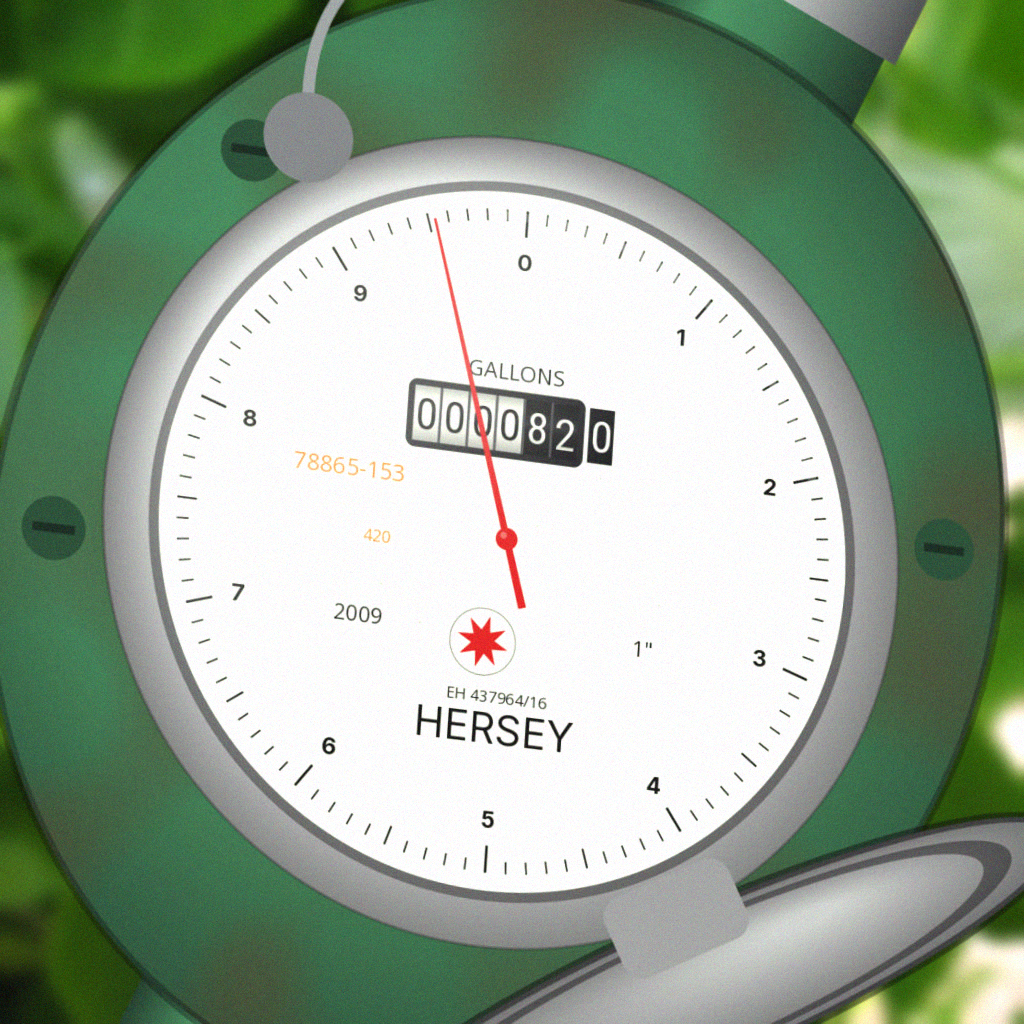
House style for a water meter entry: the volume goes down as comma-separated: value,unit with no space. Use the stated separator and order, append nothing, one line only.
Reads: 819.5,gal
